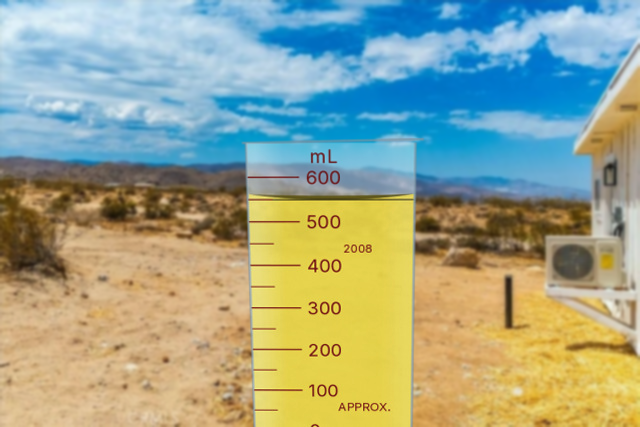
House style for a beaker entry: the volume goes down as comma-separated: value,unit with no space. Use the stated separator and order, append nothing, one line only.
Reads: 550,mL
